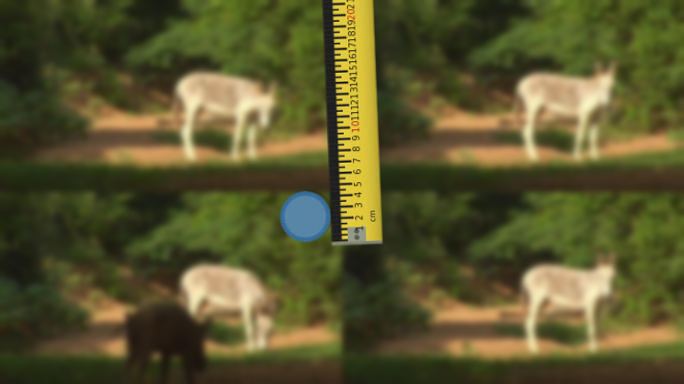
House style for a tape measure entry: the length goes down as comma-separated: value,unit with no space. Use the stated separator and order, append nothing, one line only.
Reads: 4.5,cm
